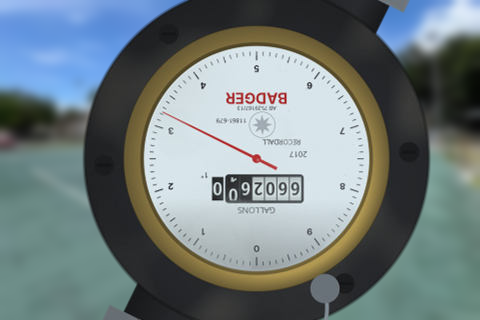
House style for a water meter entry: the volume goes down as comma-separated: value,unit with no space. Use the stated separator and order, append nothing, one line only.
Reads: 6602603.2,gal
